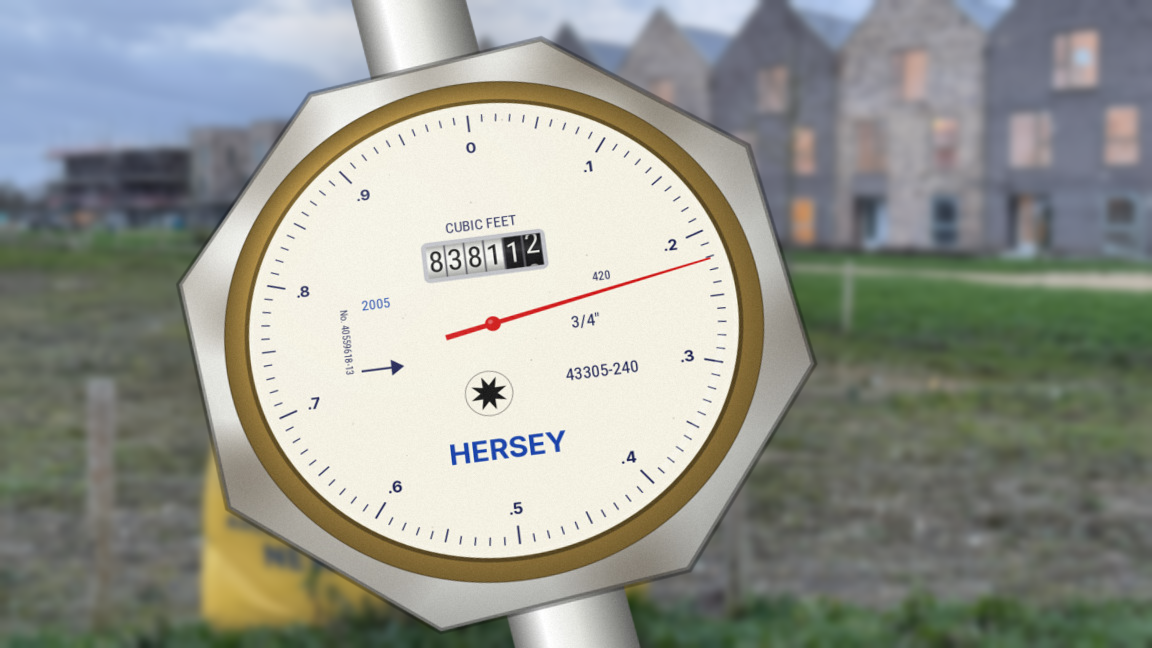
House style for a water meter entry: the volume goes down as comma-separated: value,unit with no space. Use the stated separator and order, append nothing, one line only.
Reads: 838112.22,ft³
